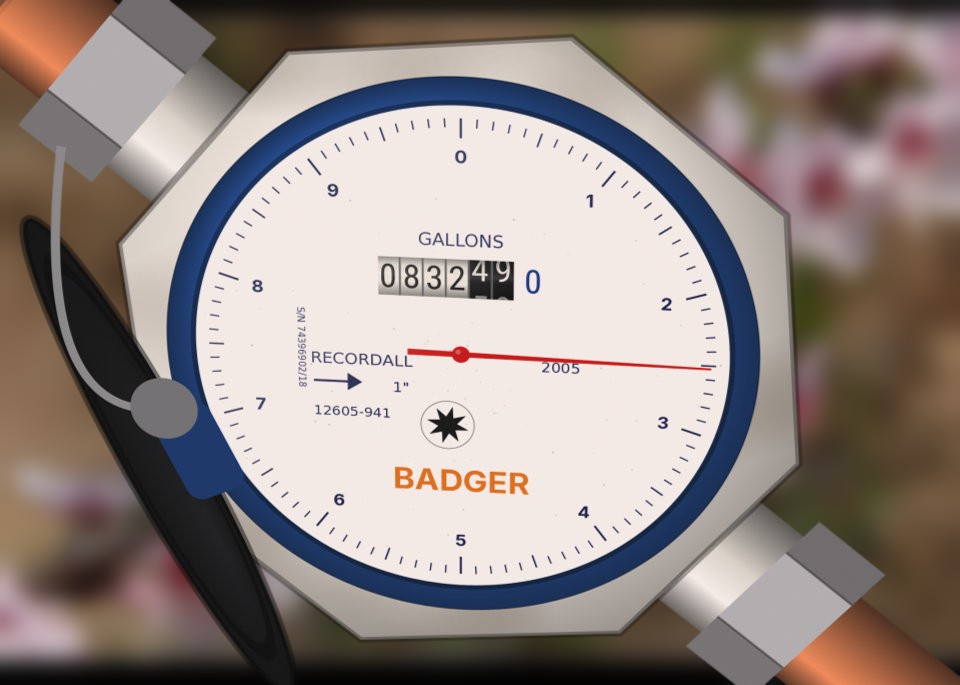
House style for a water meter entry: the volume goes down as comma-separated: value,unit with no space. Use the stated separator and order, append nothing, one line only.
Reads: 832492.5,gal
